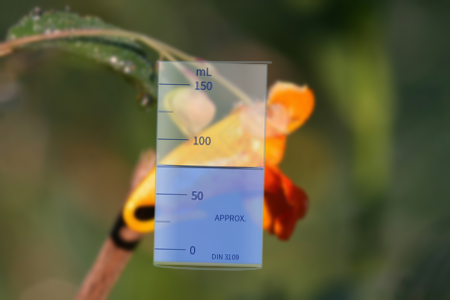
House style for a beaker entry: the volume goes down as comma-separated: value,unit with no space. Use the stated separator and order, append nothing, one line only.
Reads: 75,mL
